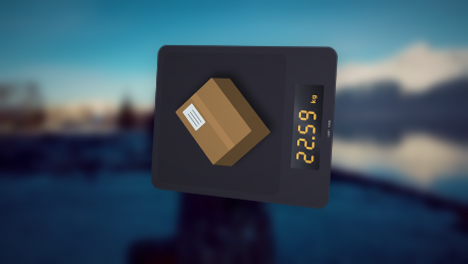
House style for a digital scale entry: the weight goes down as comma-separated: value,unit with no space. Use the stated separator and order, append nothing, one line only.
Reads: 22.59,kg
